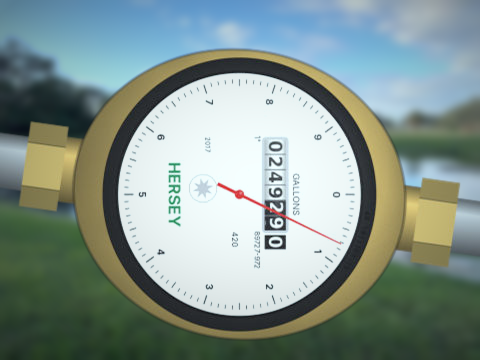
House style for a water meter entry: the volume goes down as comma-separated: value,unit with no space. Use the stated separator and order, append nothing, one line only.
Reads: 249290.7,gal
